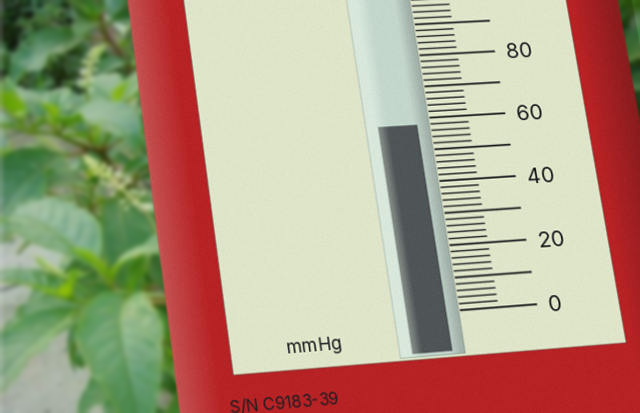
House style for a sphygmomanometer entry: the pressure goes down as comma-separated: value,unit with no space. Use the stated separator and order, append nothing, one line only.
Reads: 58,mmHg
